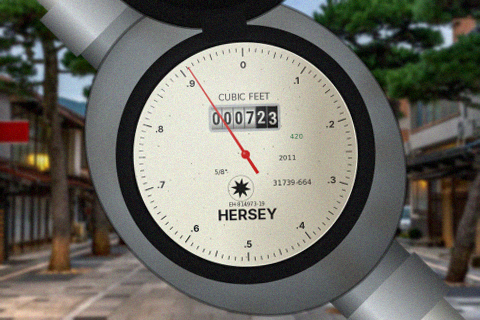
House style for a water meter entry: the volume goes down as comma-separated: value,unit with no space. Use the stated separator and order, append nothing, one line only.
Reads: 722.91,ft³
